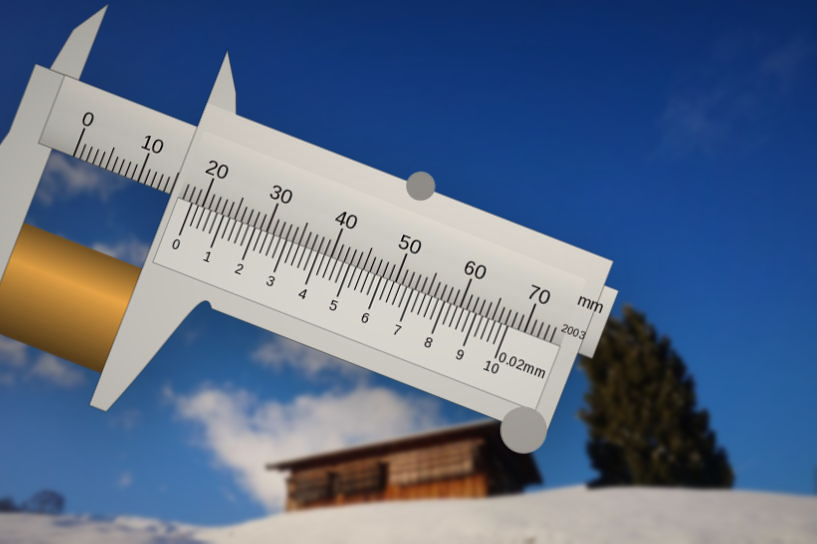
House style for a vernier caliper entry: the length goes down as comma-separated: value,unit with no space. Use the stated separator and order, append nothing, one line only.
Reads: 18.4,mm
